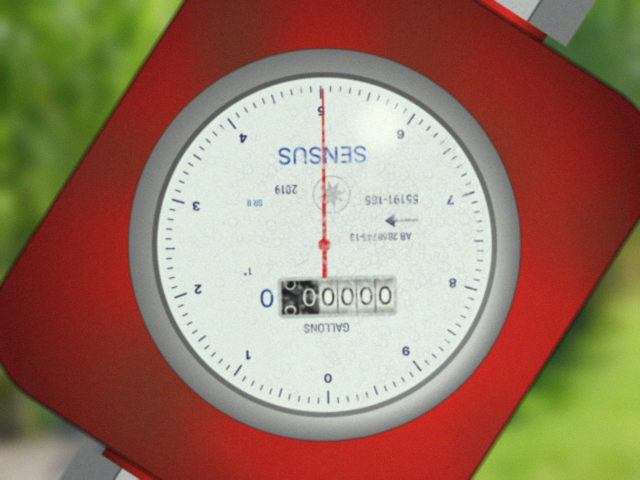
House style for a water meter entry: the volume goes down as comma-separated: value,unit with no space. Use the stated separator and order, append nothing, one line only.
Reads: 85.0,gal
